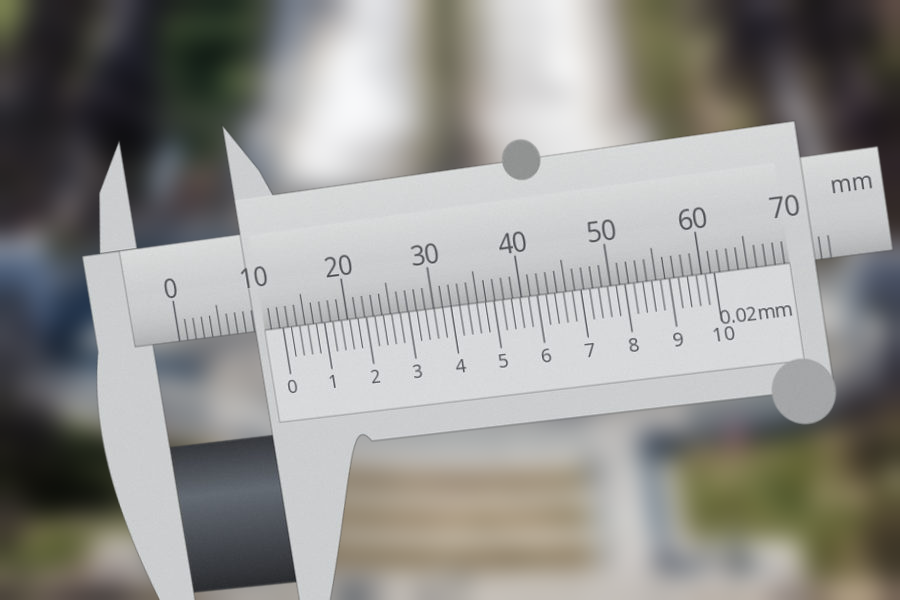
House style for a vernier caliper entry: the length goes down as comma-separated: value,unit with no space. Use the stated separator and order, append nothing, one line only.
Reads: 12.4,mm
